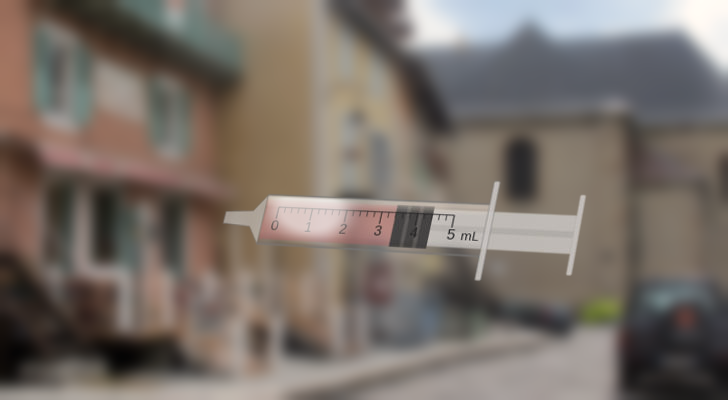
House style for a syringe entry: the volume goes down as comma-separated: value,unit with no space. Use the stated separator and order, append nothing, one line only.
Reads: 3.4,mL
